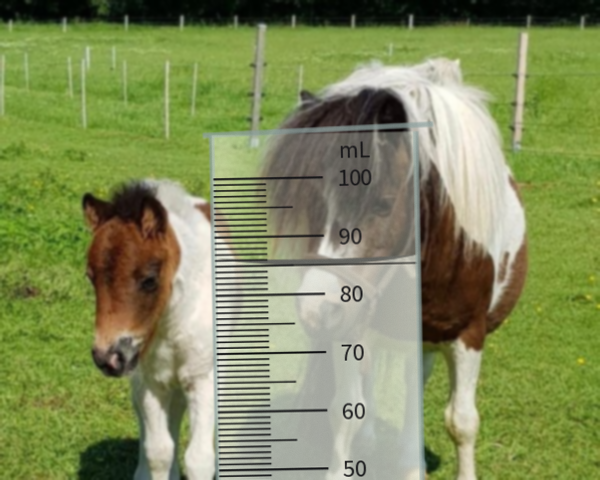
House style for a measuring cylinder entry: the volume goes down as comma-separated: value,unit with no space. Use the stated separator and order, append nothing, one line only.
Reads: 85,mL
